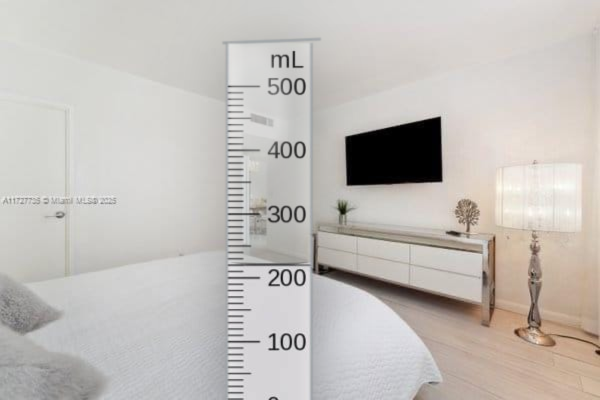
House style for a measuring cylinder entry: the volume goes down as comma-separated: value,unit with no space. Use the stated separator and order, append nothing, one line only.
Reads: 220,mL
